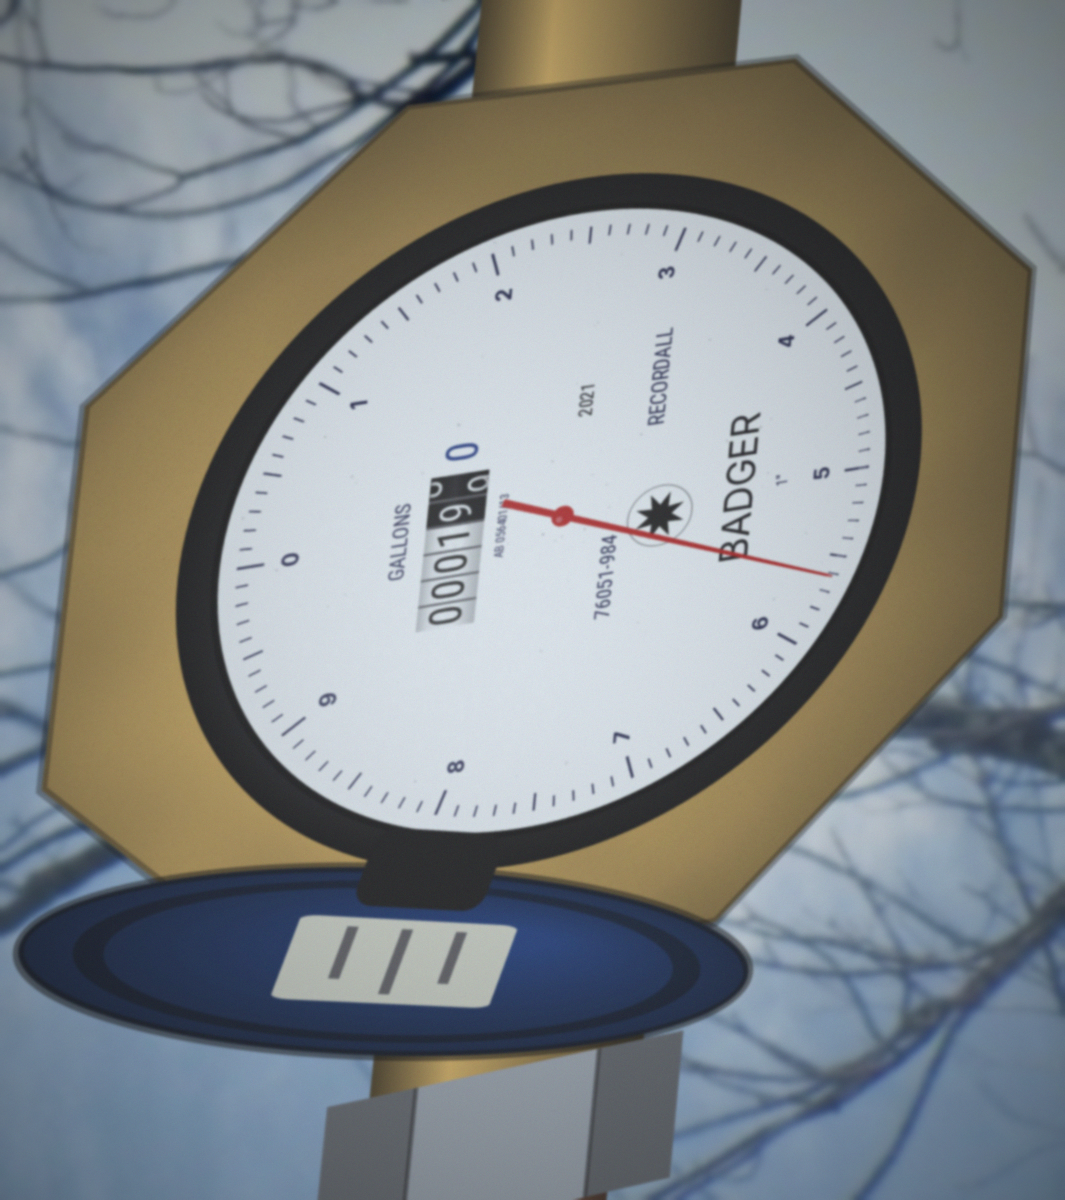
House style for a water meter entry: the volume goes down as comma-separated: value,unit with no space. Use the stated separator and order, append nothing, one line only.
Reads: 1985.6,gal
